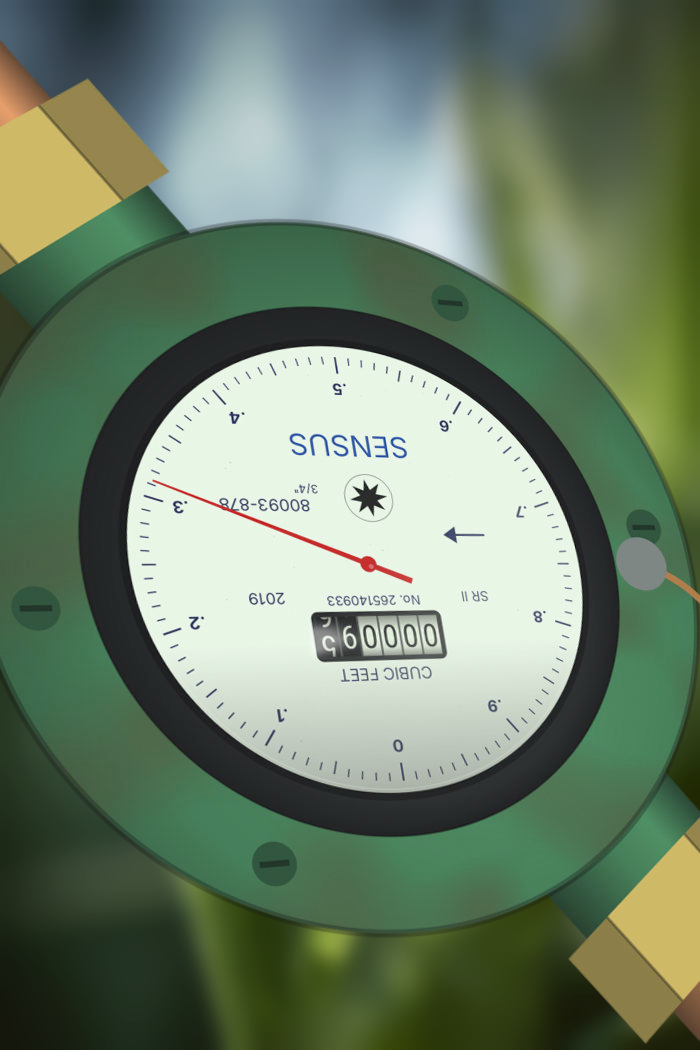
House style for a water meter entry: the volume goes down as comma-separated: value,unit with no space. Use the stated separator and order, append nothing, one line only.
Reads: 95.31,ft³
